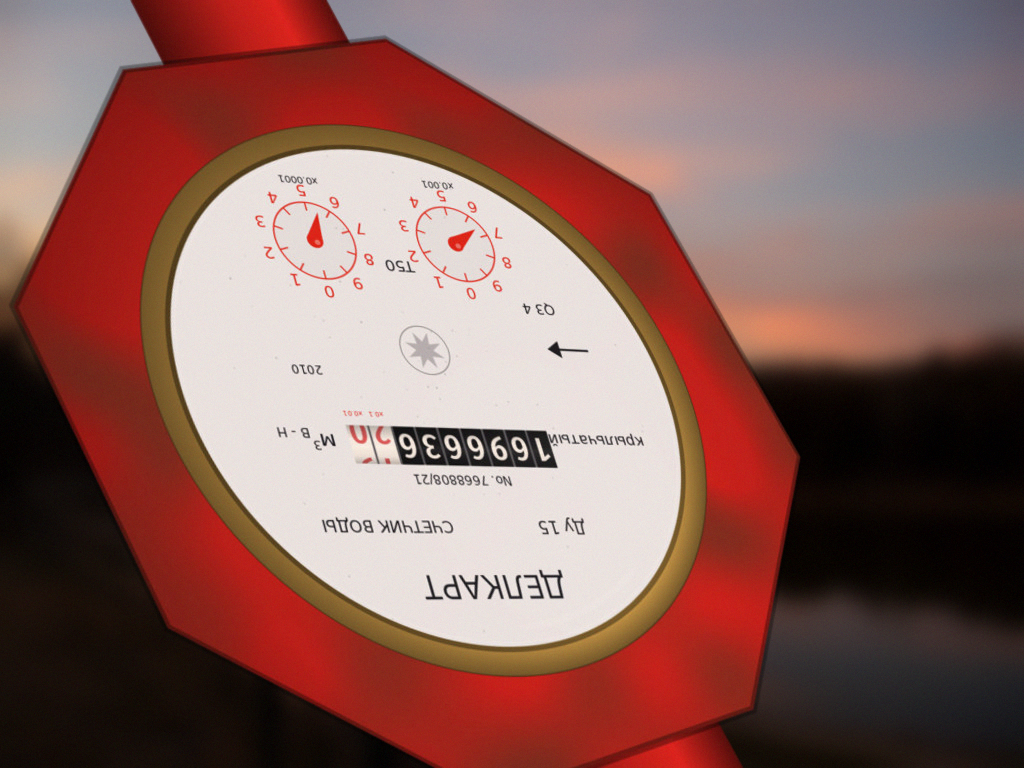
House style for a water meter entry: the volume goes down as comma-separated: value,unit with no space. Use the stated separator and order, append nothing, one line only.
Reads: 1696636.1965,m³
